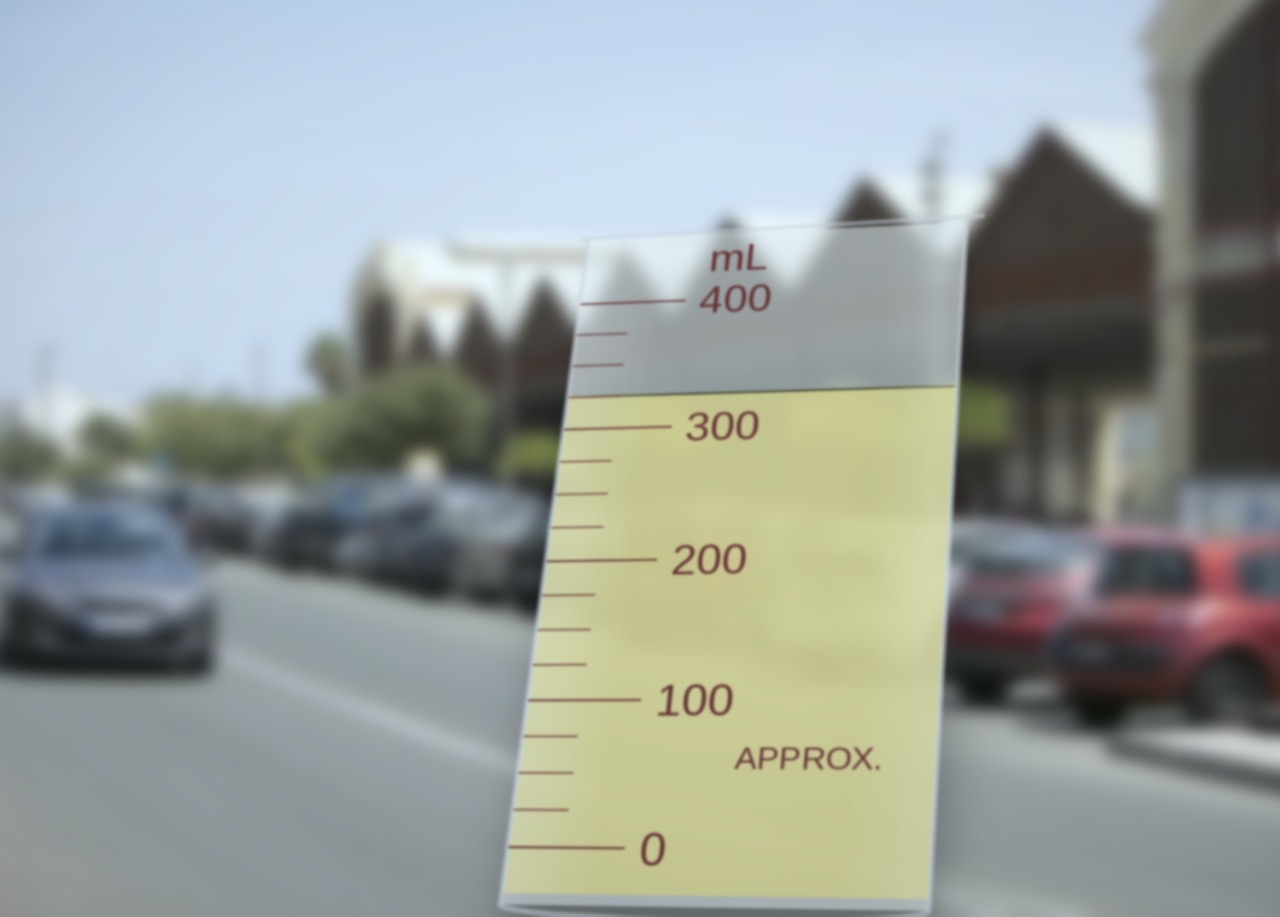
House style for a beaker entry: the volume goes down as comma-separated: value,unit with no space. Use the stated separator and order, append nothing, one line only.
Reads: 325,mL
